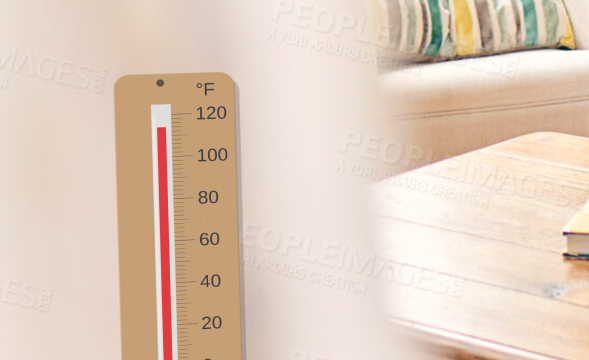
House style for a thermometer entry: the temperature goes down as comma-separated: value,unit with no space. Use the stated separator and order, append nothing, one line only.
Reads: 114,°F
